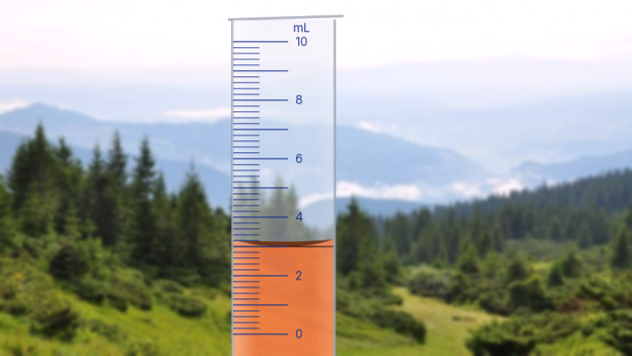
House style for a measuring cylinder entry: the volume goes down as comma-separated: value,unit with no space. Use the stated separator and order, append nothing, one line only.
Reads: 3,mL
